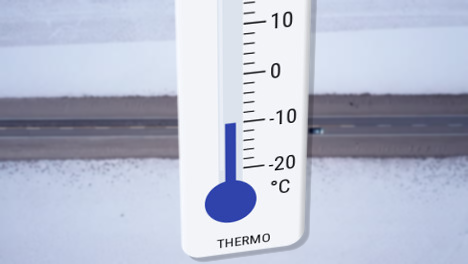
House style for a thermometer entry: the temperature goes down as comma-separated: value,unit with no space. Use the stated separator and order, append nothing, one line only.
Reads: -10,°C
